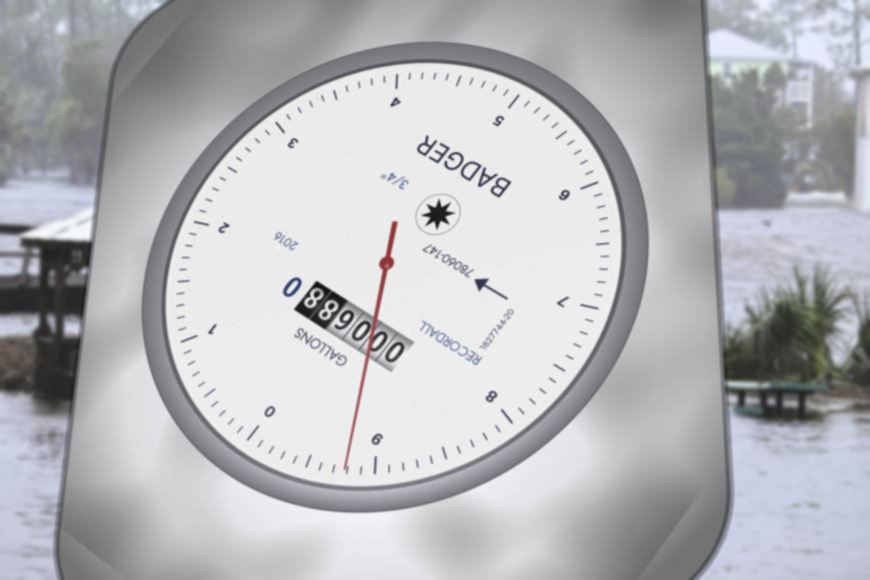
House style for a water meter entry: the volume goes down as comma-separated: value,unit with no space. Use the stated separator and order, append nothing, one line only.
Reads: 6879.2,gal
